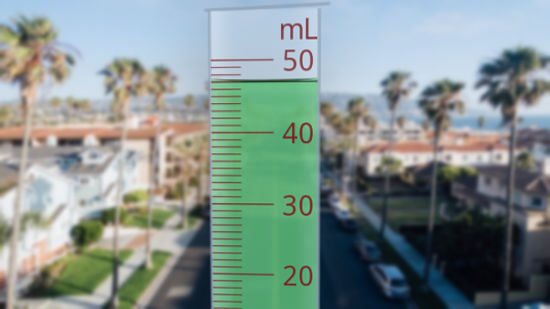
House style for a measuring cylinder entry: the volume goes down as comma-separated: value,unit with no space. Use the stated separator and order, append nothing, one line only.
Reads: 47,mL
